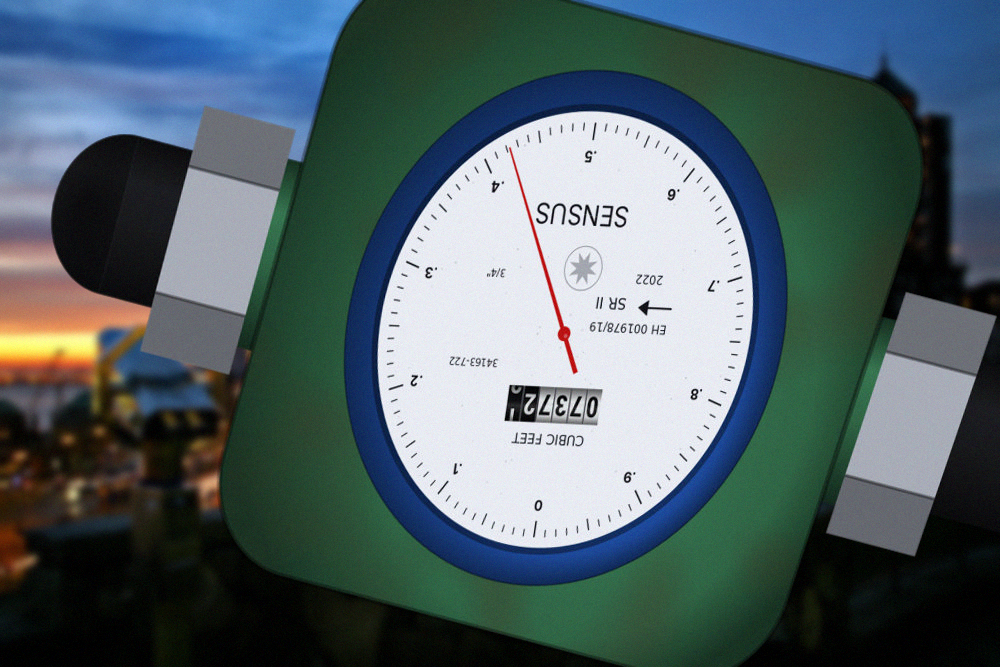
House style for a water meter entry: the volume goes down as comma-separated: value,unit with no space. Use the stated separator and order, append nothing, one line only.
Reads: 73721.42,ft³
